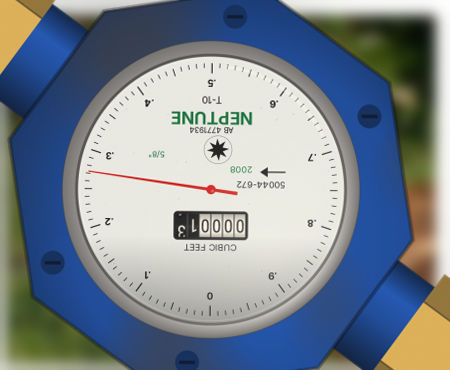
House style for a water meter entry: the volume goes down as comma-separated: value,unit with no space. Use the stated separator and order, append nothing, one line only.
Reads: 13.27,ft³
